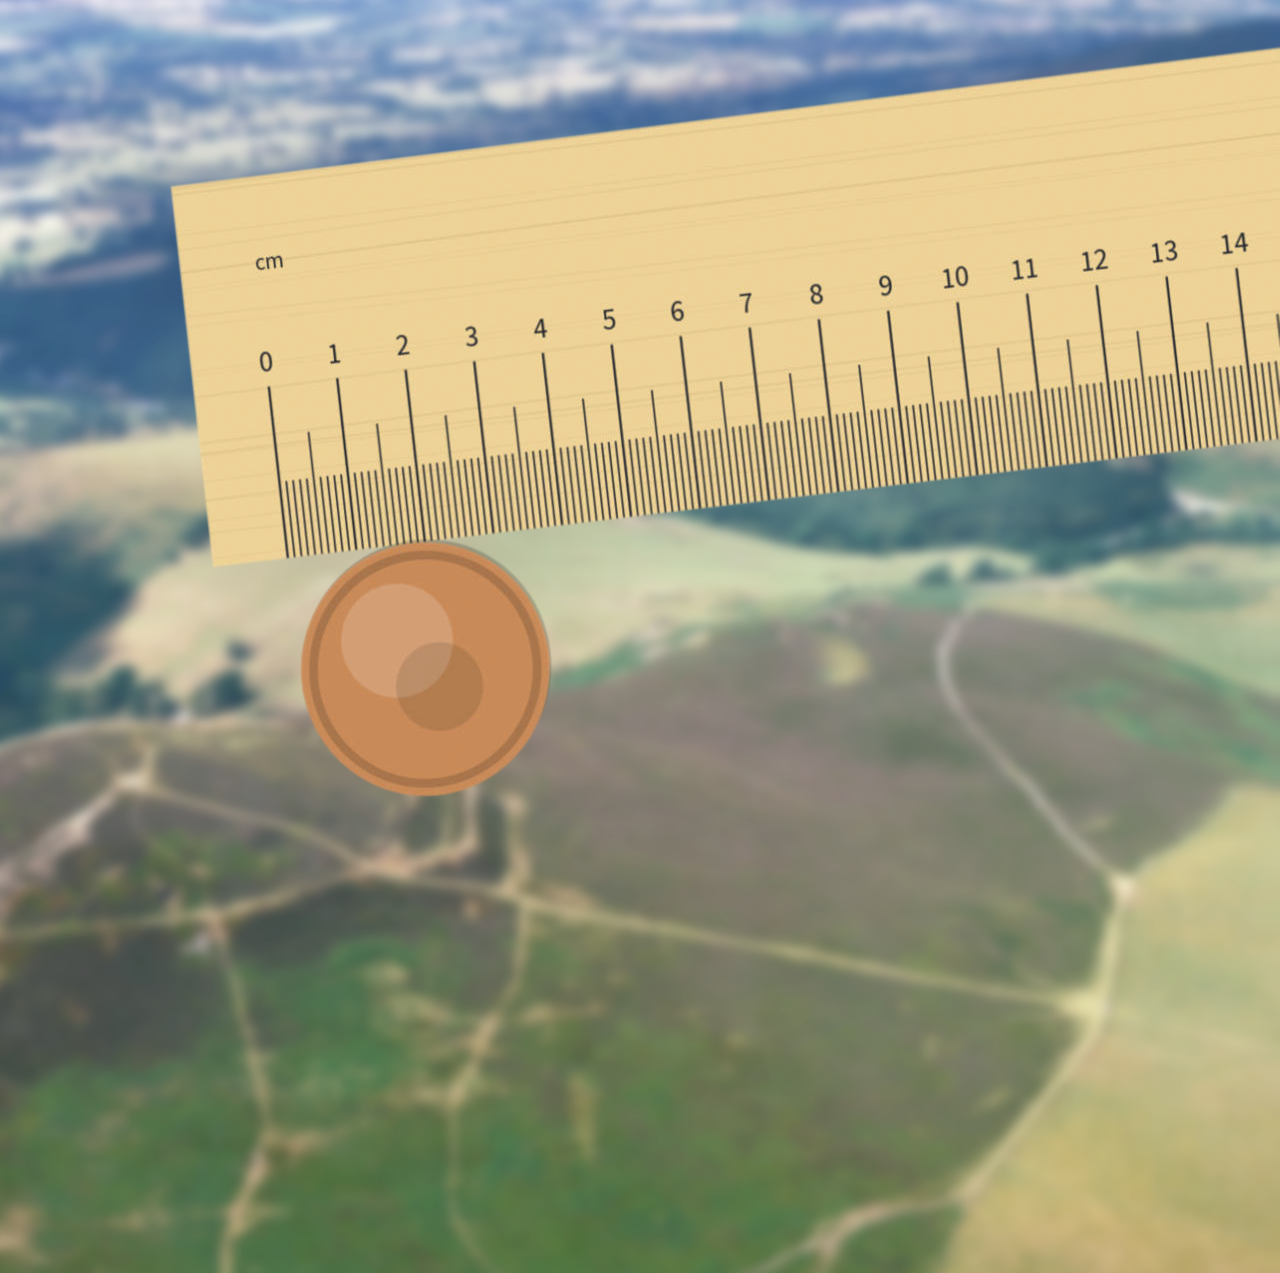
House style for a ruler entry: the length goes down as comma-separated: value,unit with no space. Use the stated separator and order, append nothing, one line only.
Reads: 3.6,cm
